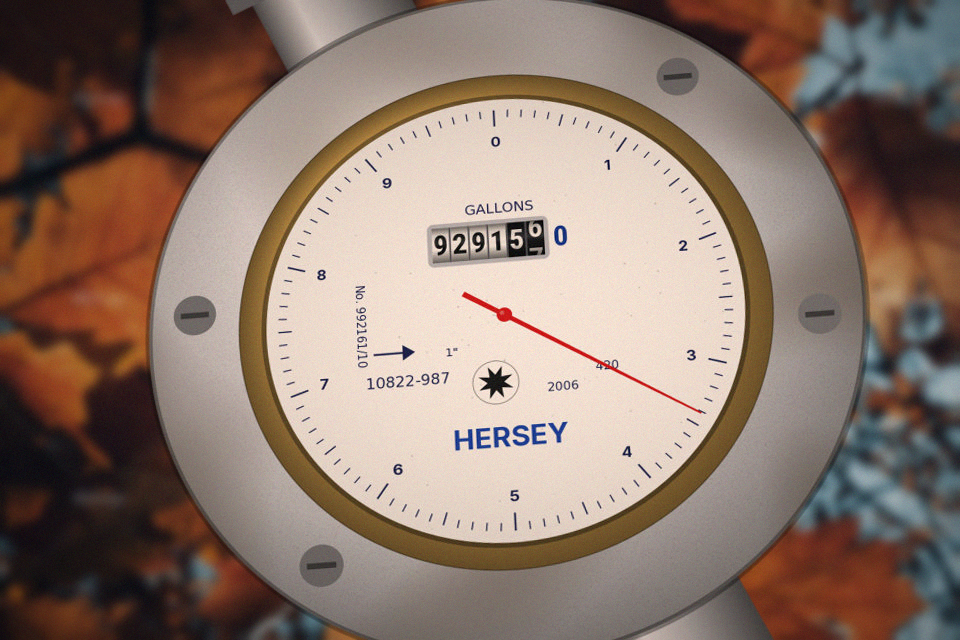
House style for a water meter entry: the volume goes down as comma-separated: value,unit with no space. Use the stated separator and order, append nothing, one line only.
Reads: 9291563.4,gal
